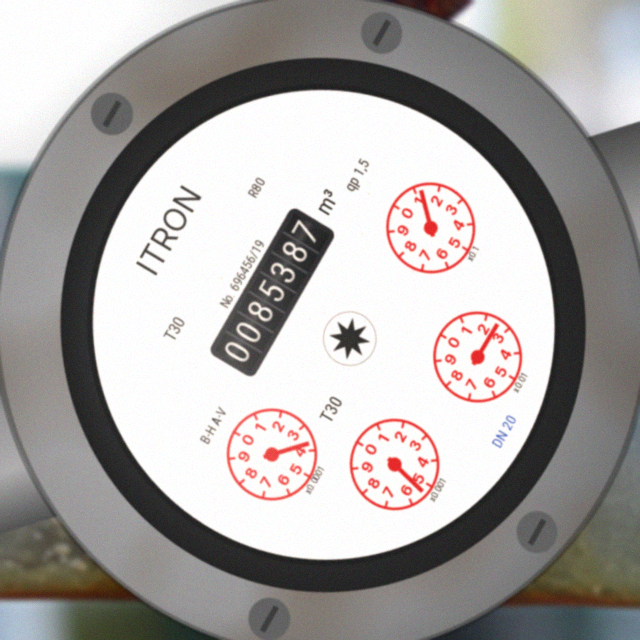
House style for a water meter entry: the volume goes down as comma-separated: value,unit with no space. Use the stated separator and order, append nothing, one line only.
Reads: 85387.1253,m³
